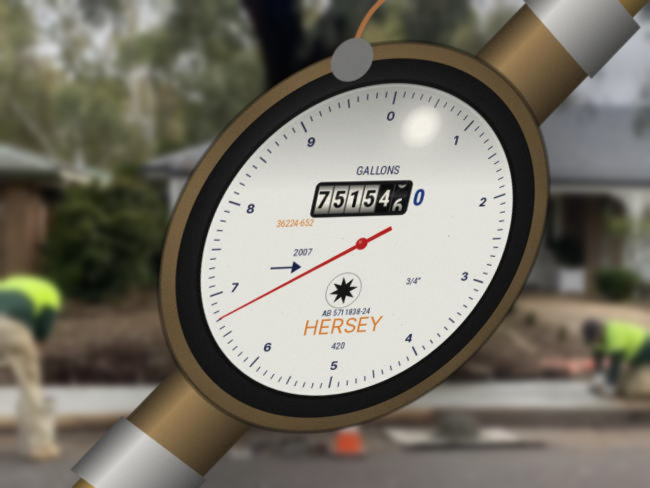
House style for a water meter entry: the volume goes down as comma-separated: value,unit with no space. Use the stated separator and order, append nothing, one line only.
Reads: 7515456.7,gal
